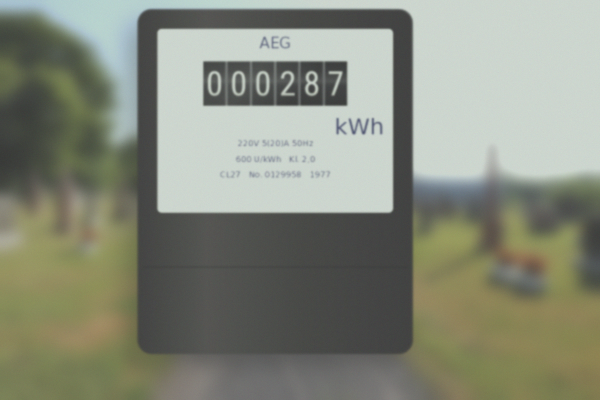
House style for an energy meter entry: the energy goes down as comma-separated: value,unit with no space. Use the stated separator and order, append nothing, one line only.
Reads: 287,kWh
